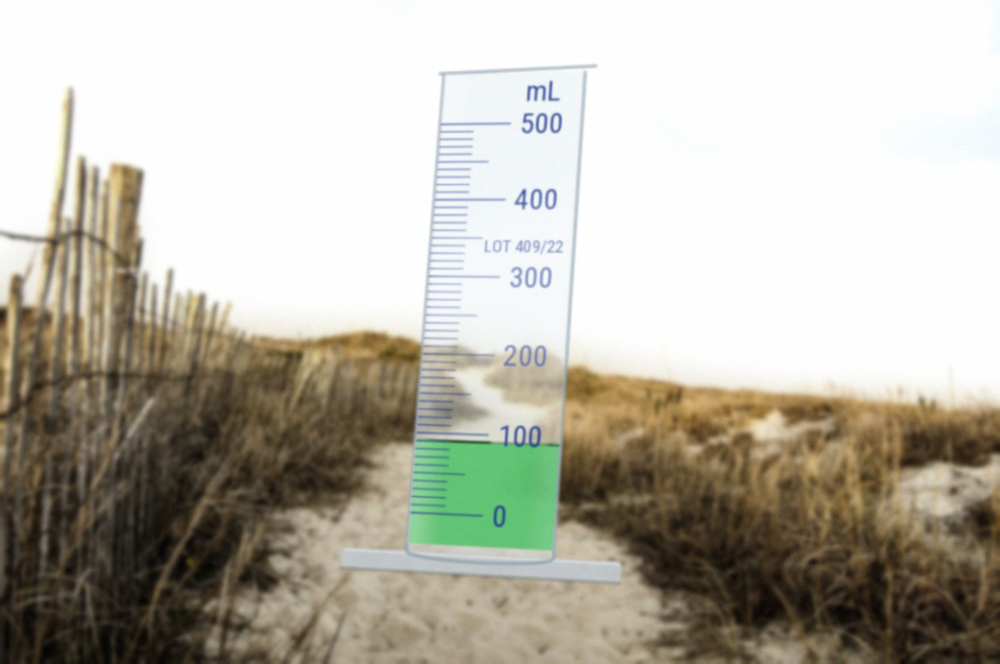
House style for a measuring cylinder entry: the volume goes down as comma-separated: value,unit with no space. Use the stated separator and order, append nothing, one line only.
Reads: 90,mL
